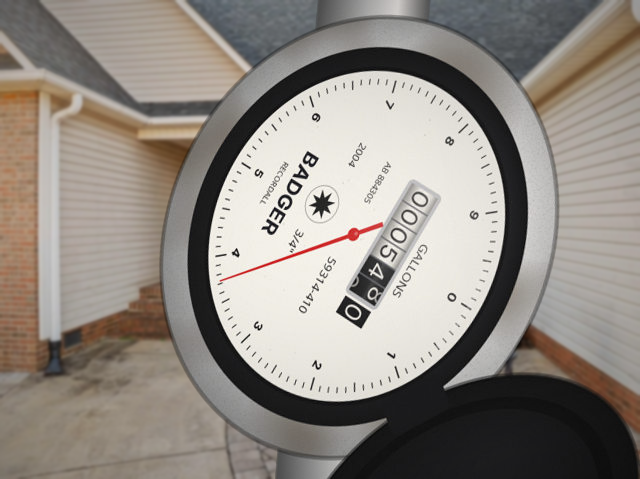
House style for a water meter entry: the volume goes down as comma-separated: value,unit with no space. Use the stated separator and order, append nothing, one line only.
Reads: 5483.7,gal
